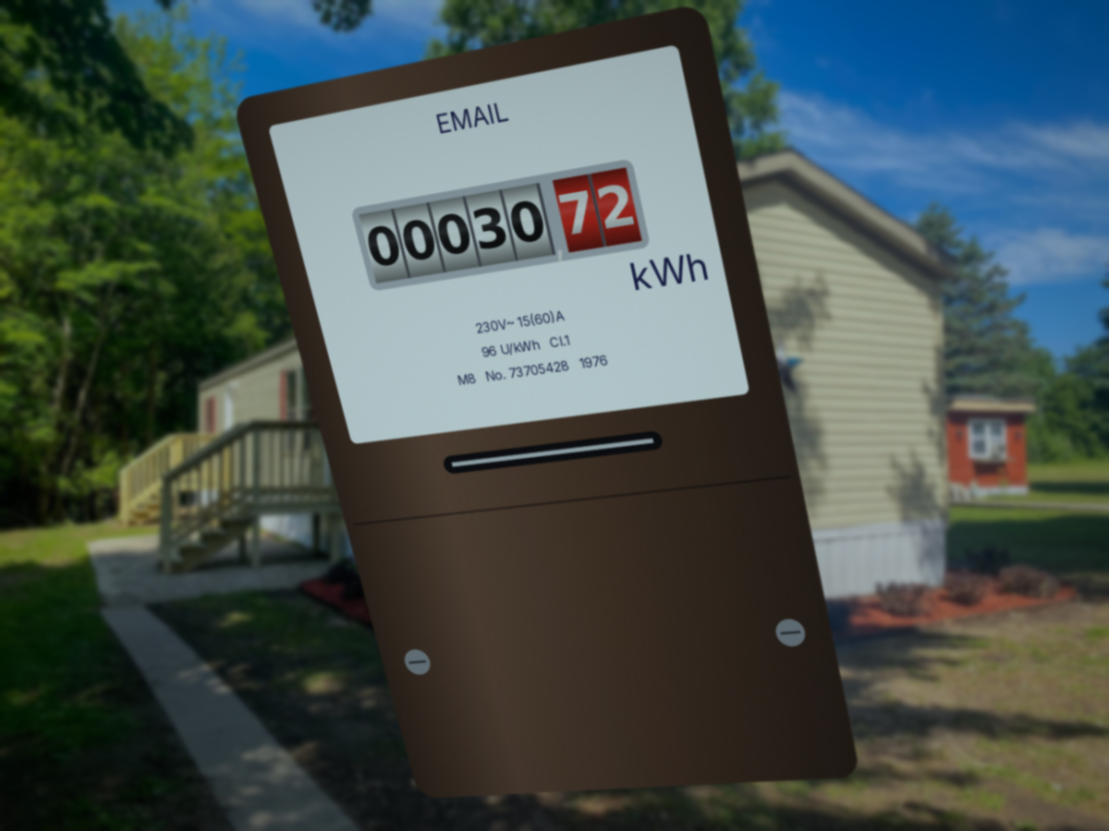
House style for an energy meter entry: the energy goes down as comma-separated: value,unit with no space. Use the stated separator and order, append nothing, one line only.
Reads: 30.72,kWh
